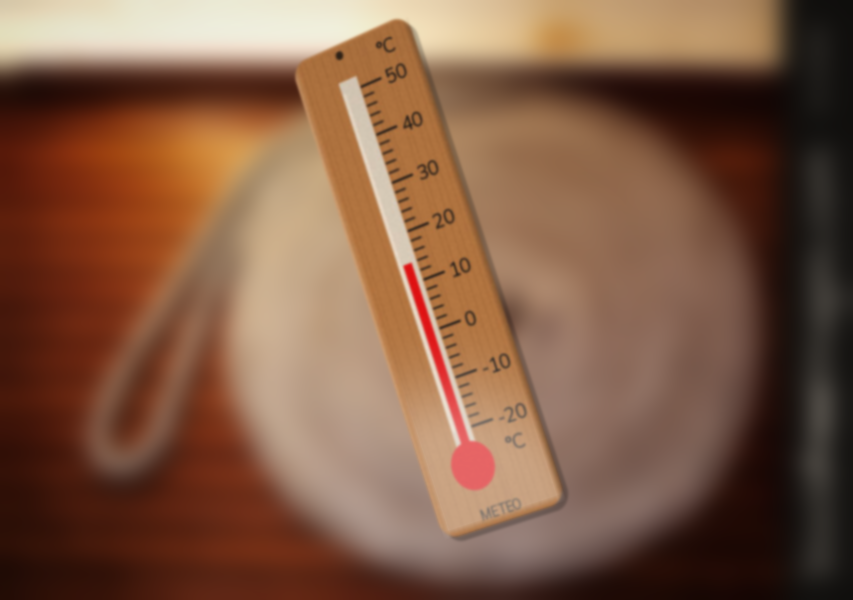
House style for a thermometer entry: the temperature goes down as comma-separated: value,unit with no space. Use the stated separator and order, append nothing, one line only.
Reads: 14,°C
